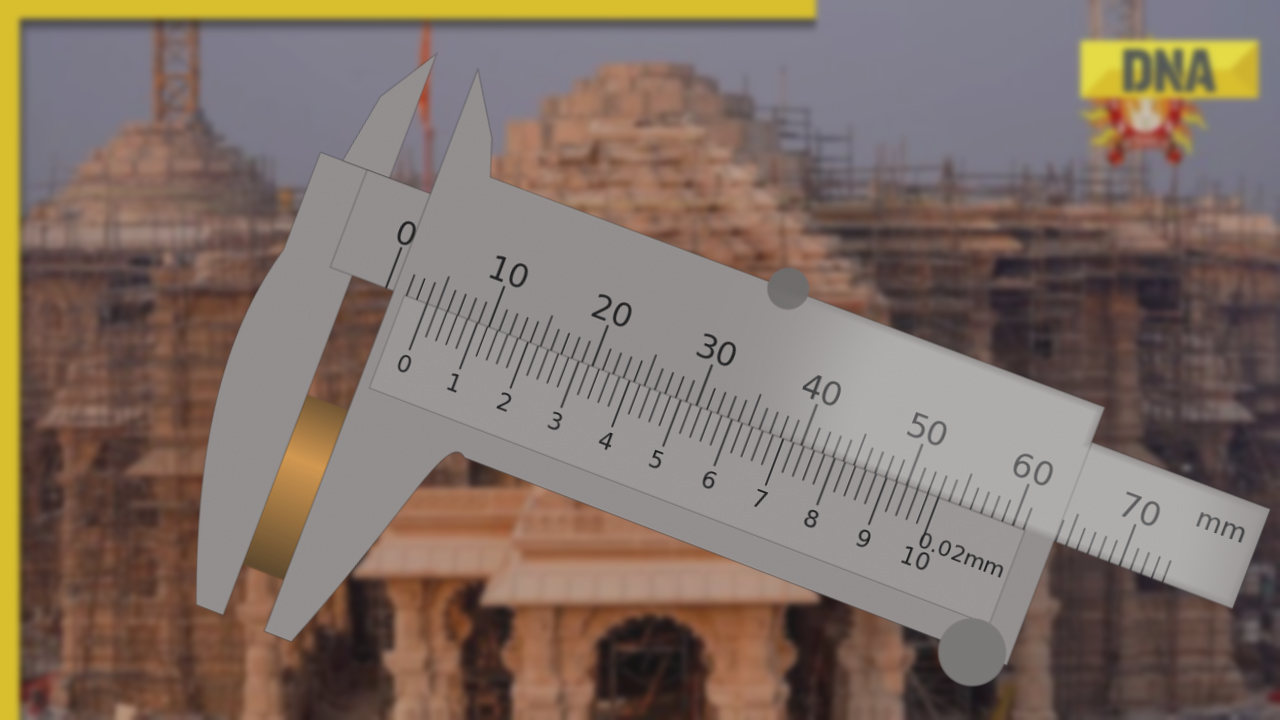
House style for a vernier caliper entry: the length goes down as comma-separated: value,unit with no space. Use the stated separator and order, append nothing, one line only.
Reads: 4.0,mm
